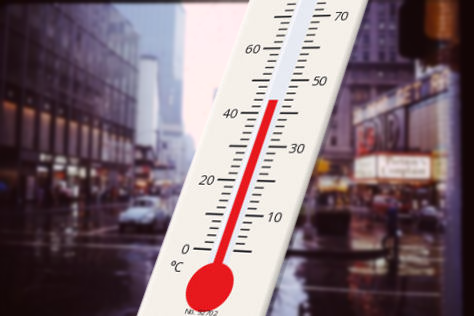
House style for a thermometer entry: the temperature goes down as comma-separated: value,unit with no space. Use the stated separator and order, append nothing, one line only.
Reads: 44,°C
